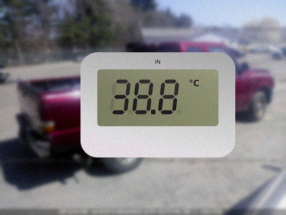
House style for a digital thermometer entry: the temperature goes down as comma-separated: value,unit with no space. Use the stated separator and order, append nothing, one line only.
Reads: 38.8,°C
